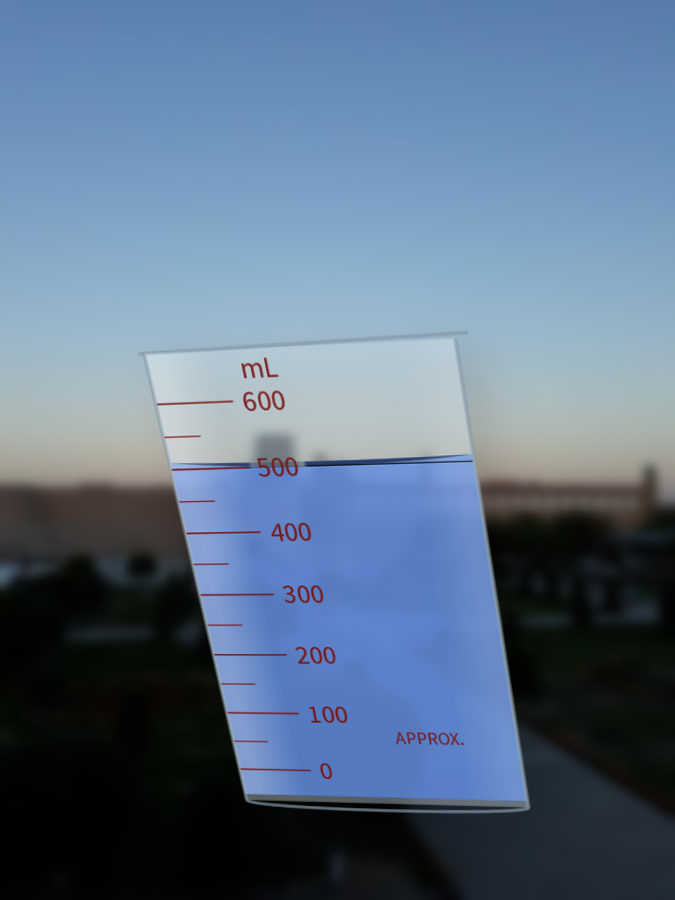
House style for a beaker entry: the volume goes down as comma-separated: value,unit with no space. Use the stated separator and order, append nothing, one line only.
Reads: 500,mL
